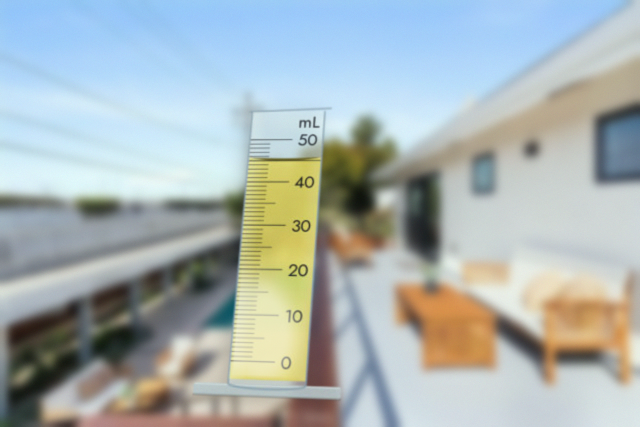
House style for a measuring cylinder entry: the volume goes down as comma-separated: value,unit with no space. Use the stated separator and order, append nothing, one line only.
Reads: 45,mL
